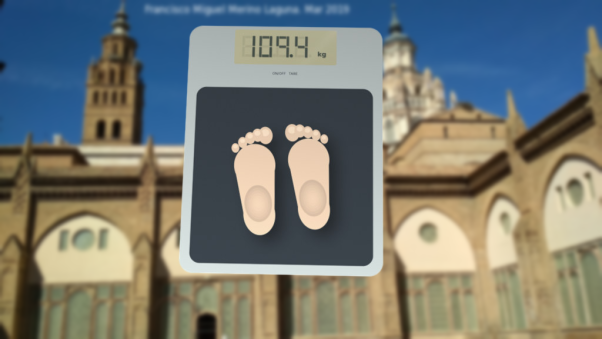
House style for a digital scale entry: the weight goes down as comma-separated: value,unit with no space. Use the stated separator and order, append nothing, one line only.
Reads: 109.4,kg
